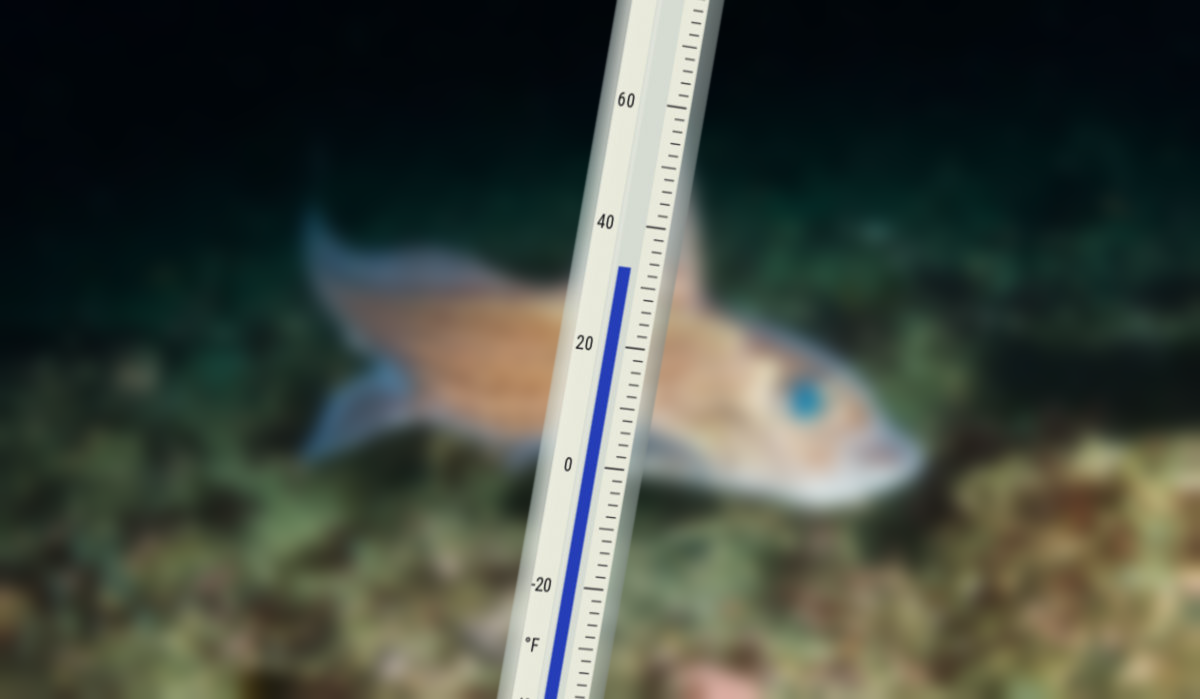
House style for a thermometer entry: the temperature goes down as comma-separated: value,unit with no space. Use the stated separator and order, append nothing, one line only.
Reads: 33,°F
